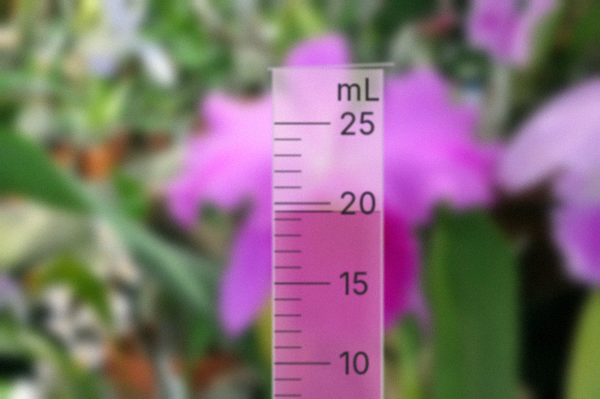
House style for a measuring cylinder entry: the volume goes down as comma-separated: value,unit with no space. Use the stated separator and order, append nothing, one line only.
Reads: 19.5,mL
